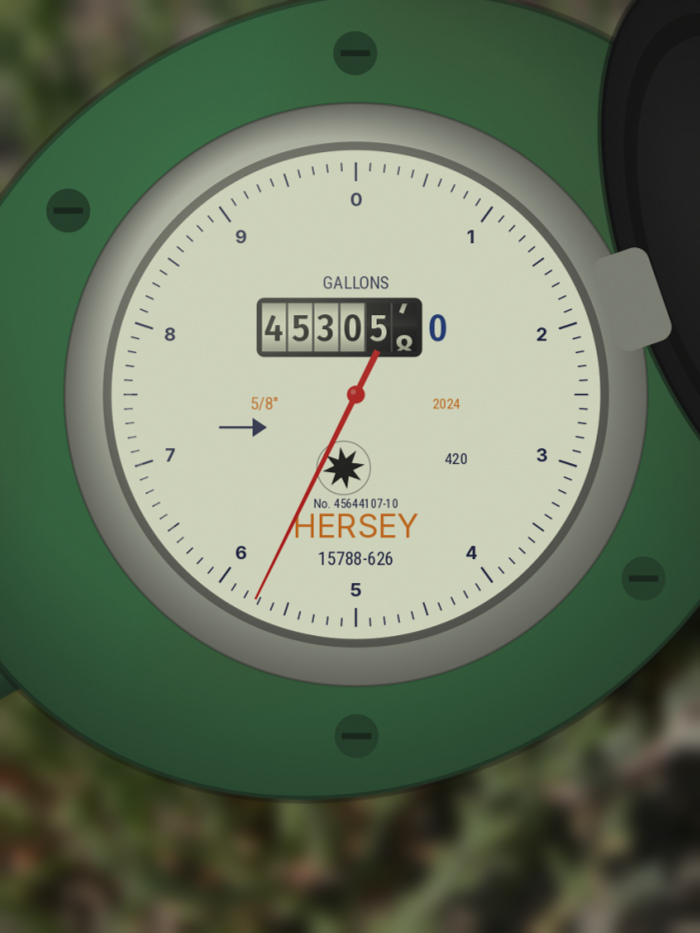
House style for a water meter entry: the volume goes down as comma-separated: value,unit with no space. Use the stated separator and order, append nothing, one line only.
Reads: 4530575.7,gal
